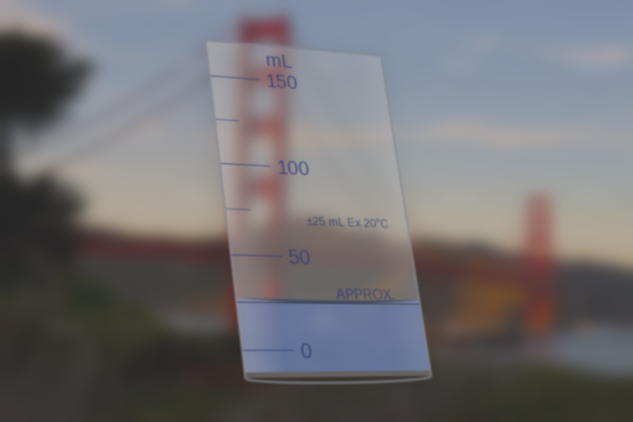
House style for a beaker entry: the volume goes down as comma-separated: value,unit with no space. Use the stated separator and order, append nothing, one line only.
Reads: 25,mL
